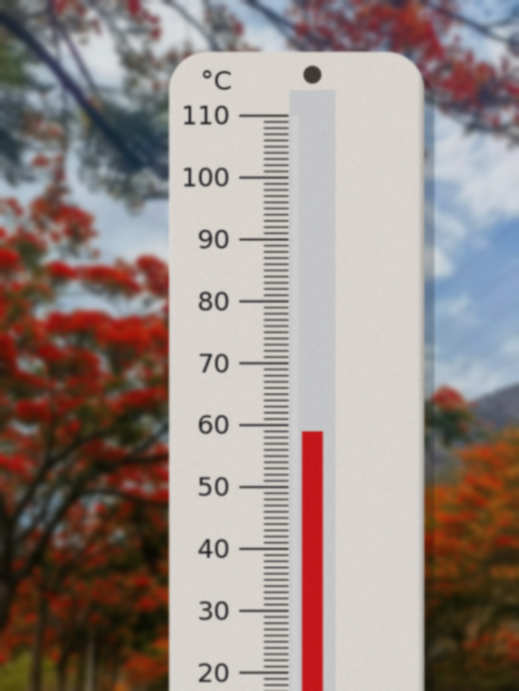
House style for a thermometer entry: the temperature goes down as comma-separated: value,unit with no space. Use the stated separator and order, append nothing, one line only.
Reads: 59,°C
